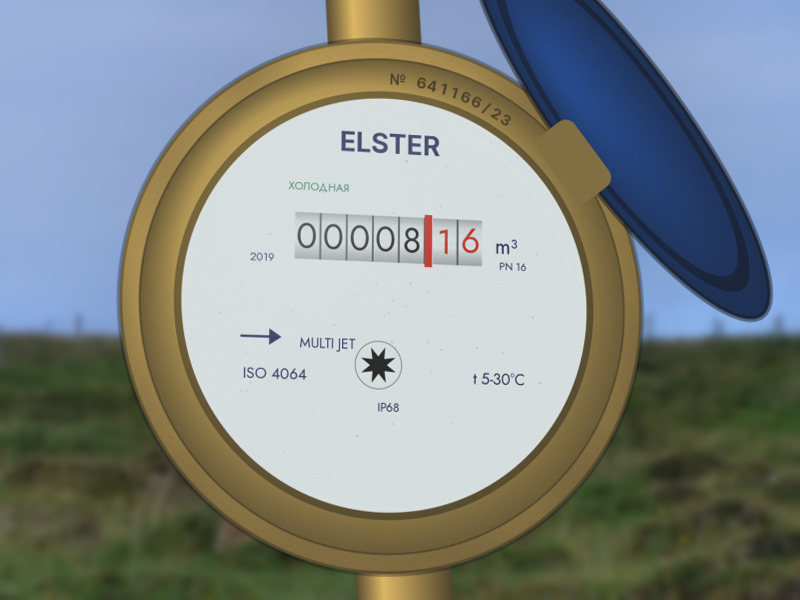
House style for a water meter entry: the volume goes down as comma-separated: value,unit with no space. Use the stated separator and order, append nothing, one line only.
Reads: 8.16,m³
